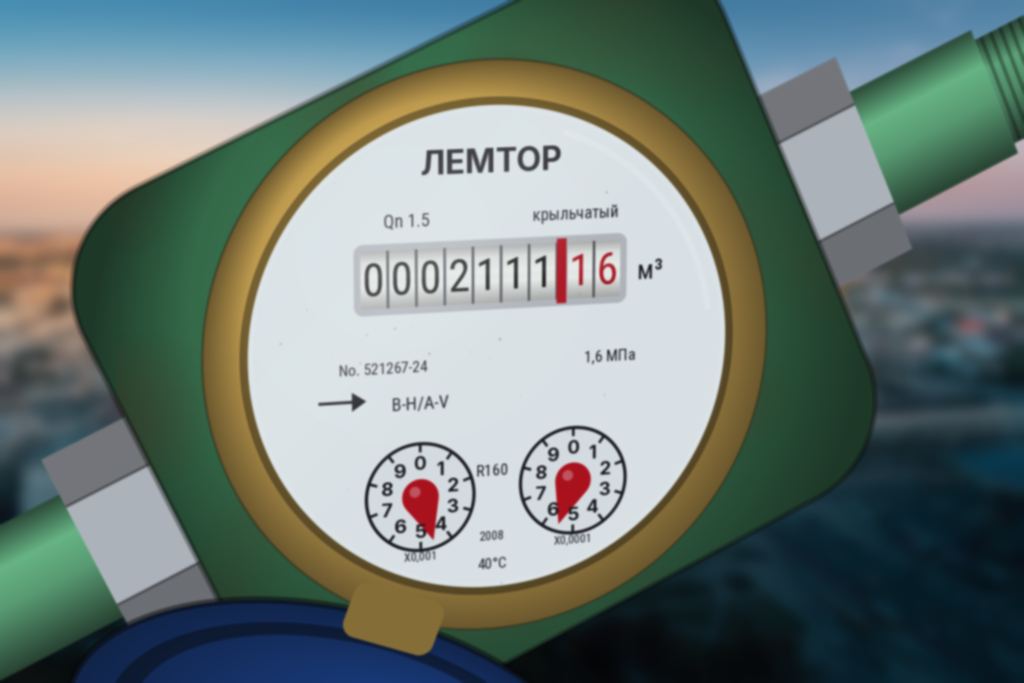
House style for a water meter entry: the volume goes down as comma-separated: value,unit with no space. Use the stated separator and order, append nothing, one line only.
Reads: 2111.1645,m³
